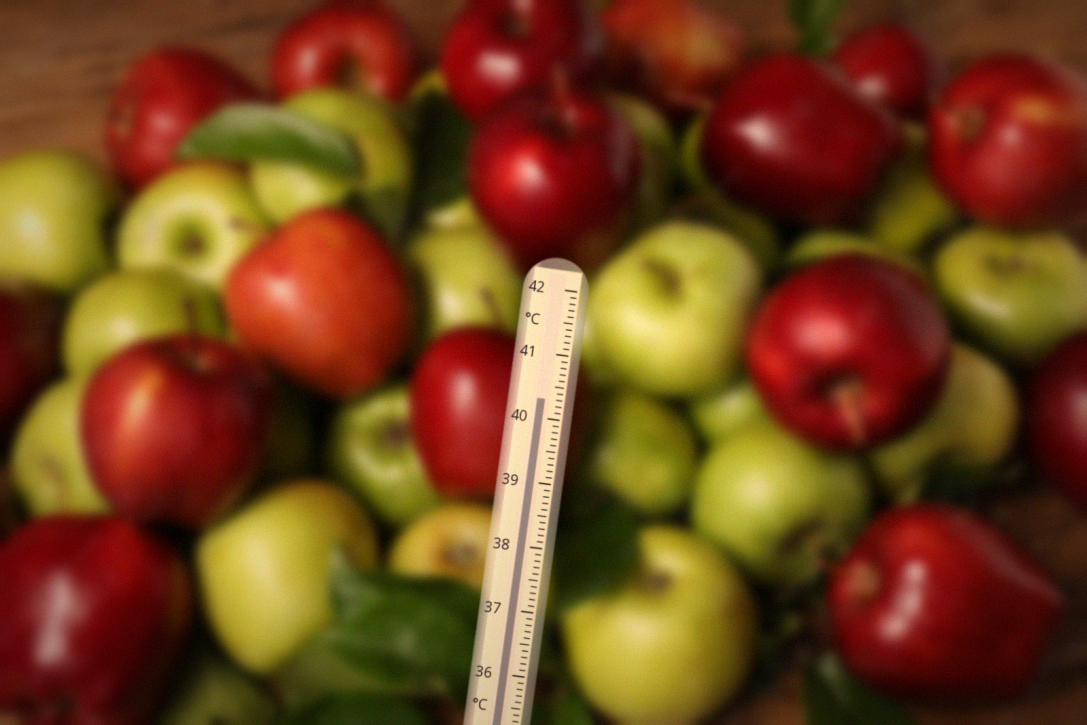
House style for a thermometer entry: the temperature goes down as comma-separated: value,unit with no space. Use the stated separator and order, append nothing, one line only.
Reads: 40.3,°C
